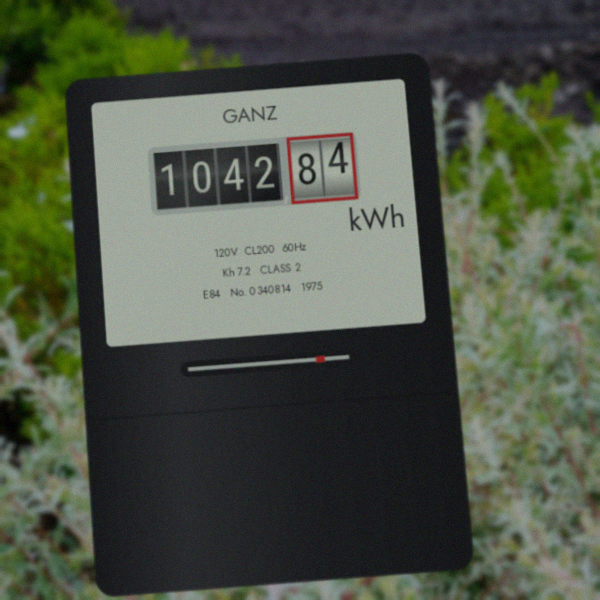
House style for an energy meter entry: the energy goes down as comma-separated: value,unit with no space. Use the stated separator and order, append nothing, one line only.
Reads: 1042.84,kWh
